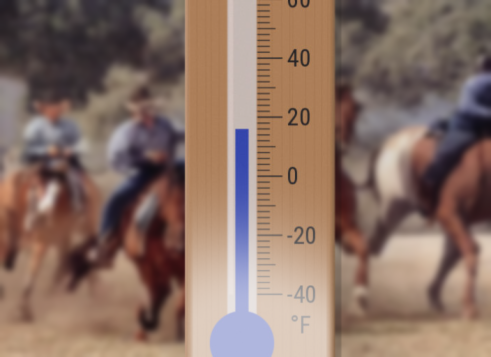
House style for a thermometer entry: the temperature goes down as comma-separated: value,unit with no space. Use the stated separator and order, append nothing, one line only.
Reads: 16,°F
